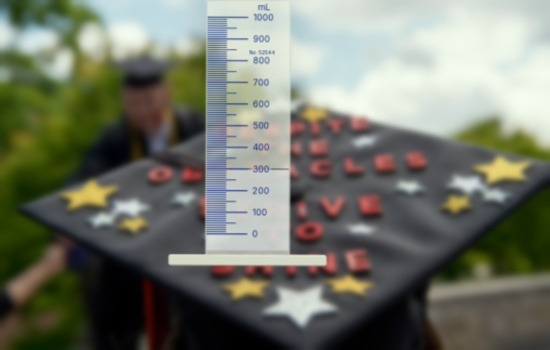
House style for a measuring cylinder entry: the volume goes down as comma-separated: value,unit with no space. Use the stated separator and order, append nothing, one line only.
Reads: 300,mL
